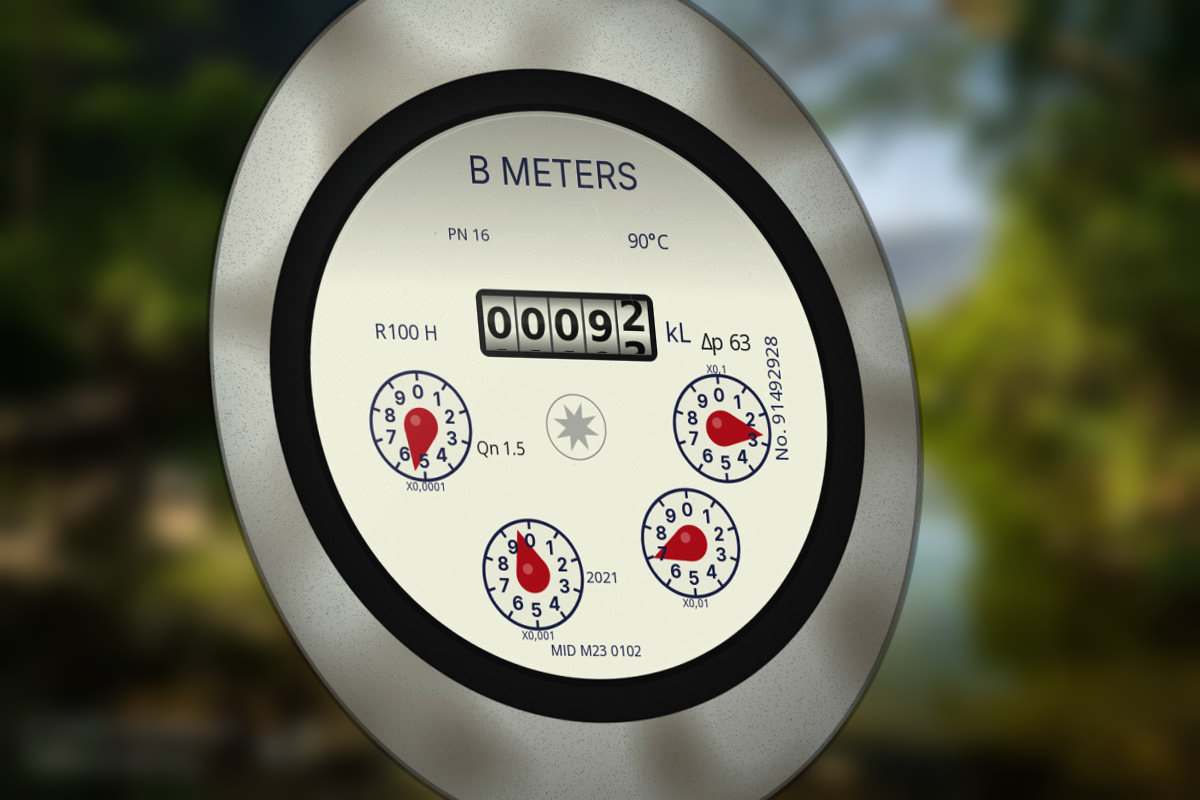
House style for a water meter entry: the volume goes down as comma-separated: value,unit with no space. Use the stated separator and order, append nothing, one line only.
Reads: 92.2695,kL
